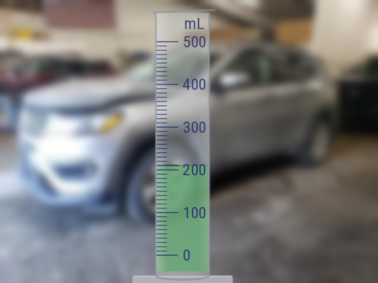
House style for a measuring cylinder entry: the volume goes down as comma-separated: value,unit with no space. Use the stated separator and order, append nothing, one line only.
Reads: 210,mL
